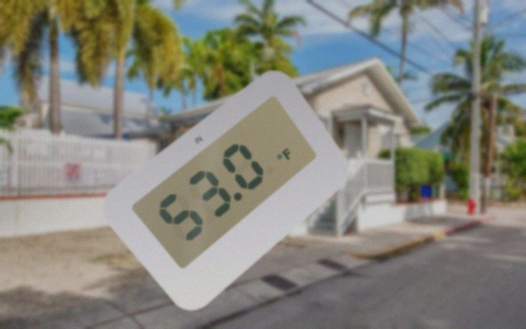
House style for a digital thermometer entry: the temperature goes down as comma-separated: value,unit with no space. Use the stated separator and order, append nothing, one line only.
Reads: 53.0,°F
